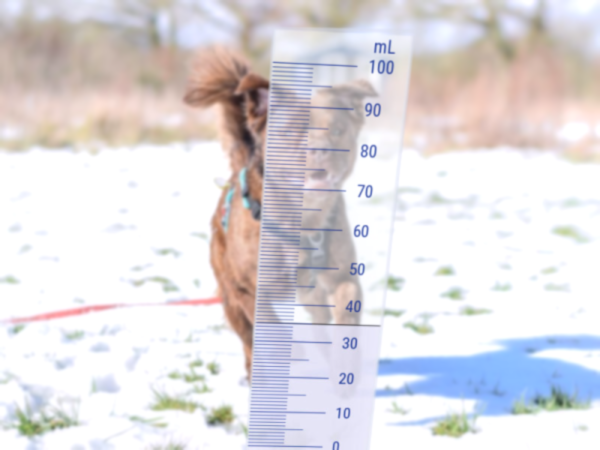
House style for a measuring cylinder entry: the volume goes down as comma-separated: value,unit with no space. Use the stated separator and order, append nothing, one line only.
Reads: 35,mL
